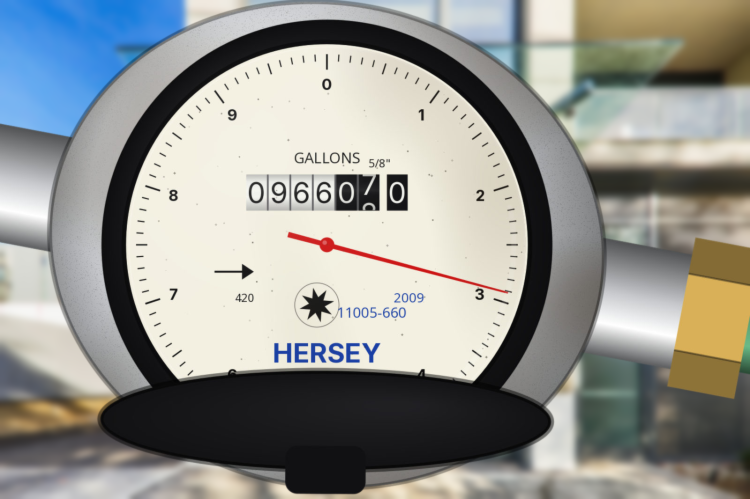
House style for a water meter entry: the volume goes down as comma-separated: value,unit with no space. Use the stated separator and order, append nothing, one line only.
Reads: 966072.9,gal
